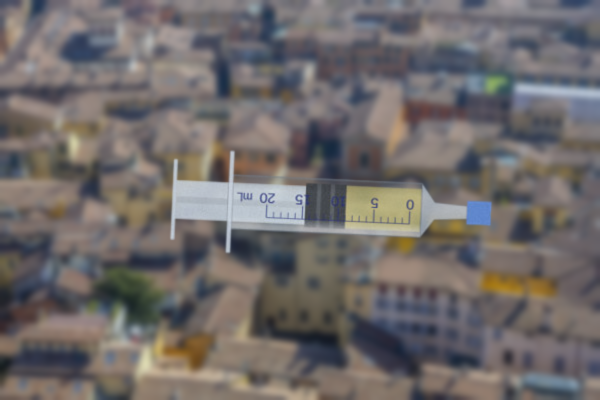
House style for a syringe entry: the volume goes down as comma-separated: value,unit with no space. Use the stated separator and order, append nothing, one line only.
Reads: 9,mL
